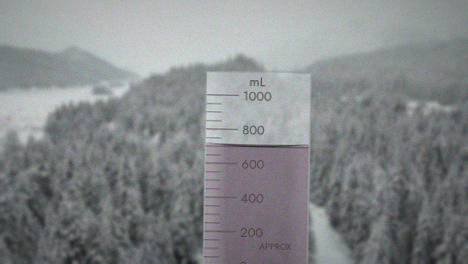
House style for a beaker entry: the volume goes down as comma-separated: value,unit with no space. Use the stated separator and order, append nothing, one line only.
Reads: 700,mL
